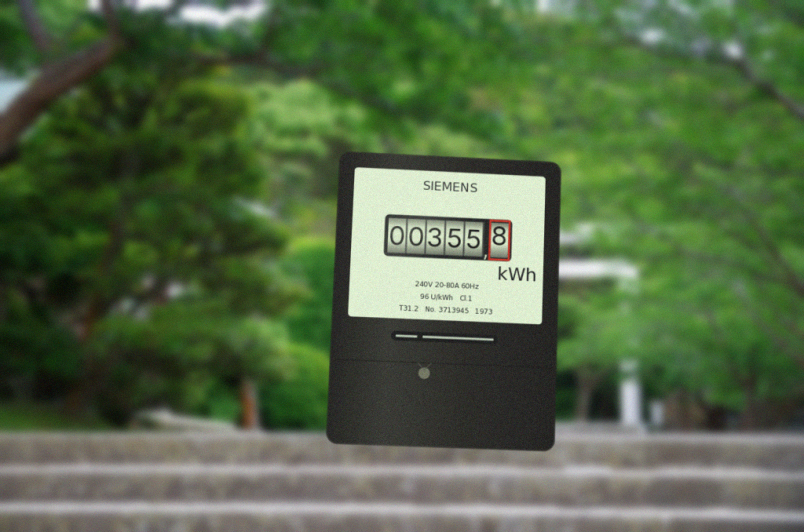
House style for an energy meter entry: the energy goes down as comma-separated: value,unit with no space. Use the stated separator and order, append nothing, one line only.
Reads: 355.8,kWh
